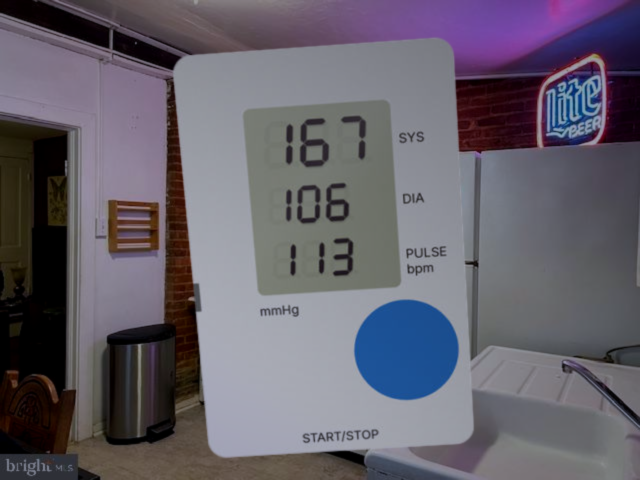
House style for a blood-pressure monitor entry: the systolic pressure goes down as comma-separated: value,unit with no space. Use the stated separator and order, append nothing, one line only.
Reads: 167,mmHg
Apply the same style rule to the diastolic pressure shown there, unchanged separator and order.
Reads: 106,mmHg
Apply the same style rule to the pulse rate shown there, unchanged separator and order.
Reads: 113,bpm
